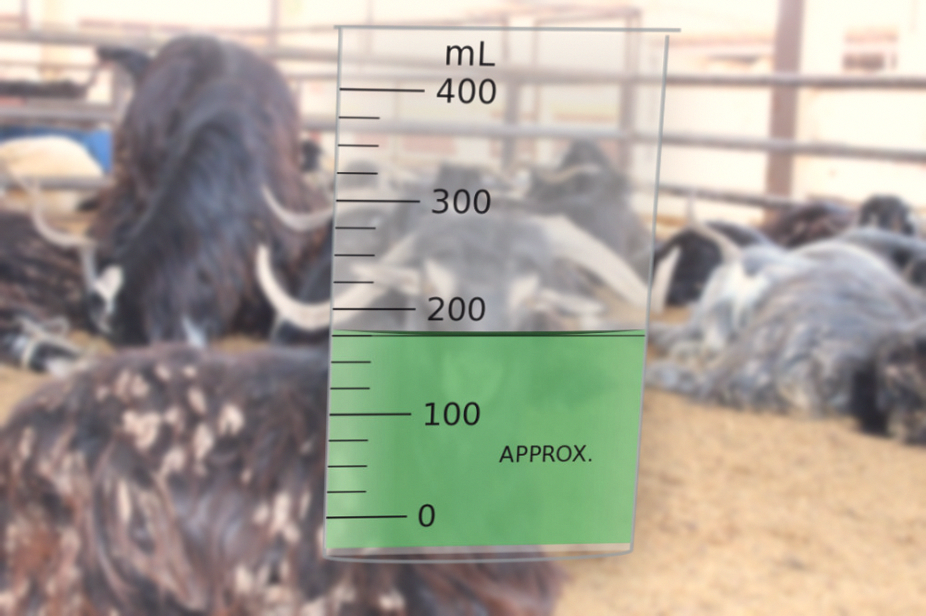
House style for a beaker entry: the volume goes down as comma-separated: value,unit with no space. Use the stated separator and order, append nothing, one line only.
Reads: 175,mL
